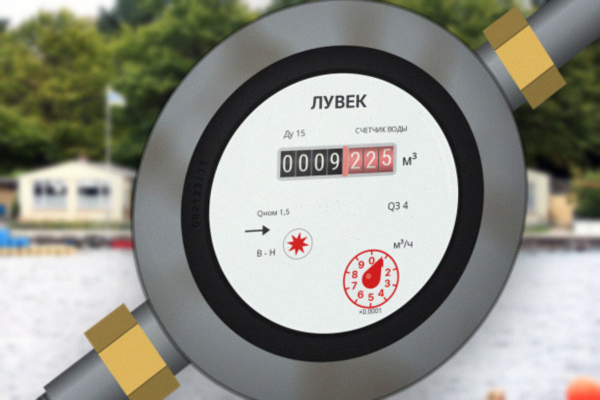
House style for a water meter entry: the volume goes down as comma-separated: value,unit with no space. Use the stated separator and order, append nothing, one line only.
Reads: 9.2250,m³
